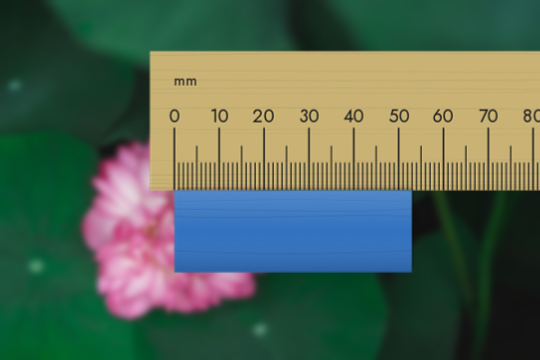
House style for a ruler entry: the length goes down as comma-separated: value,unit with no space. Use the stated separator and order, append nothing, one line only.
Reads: 53,mm
